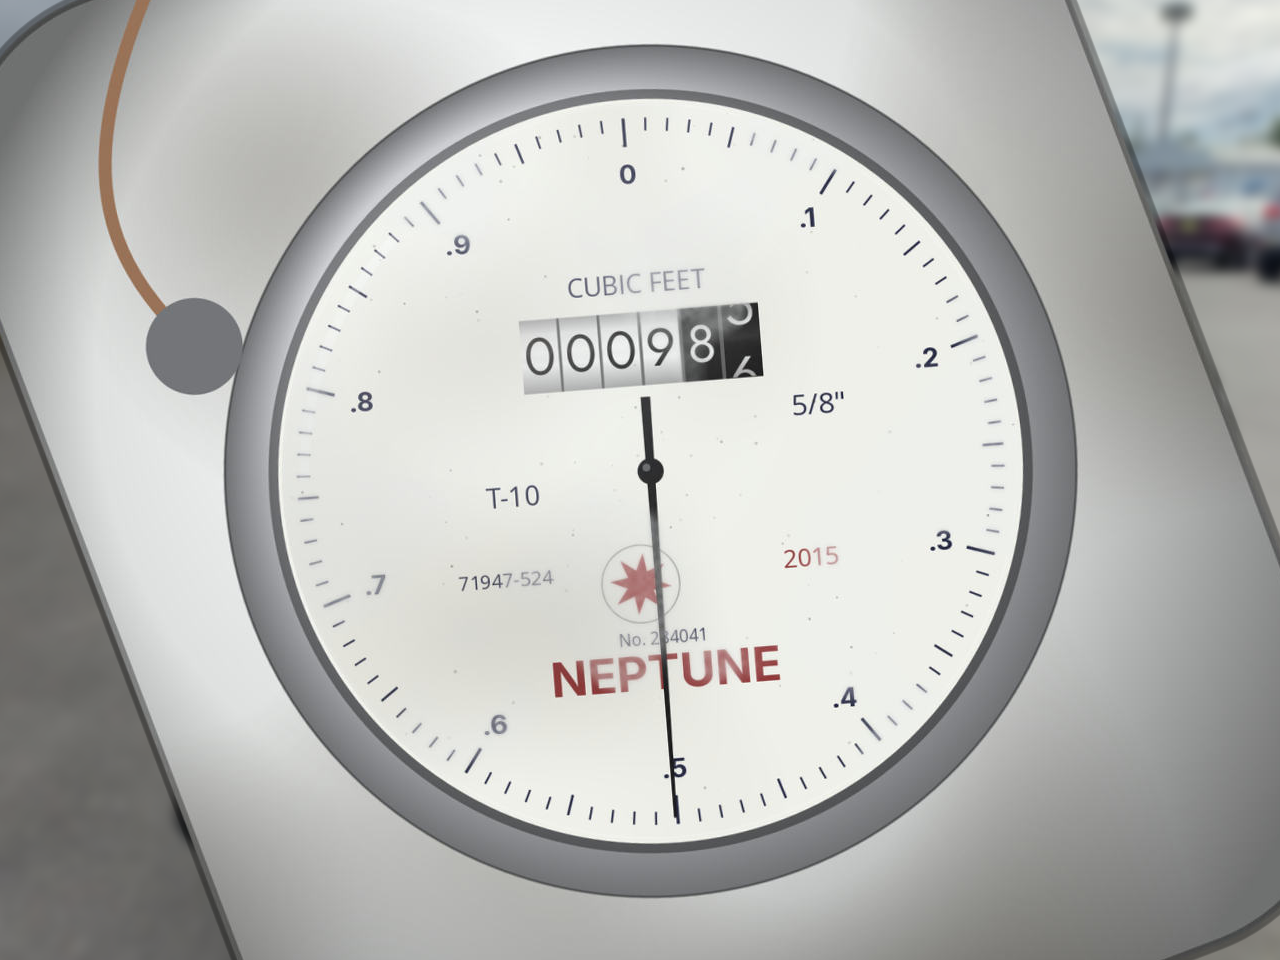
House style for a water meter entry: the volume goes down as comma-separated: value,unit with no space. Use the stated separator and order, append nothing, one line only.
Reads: 985.50,ft³
